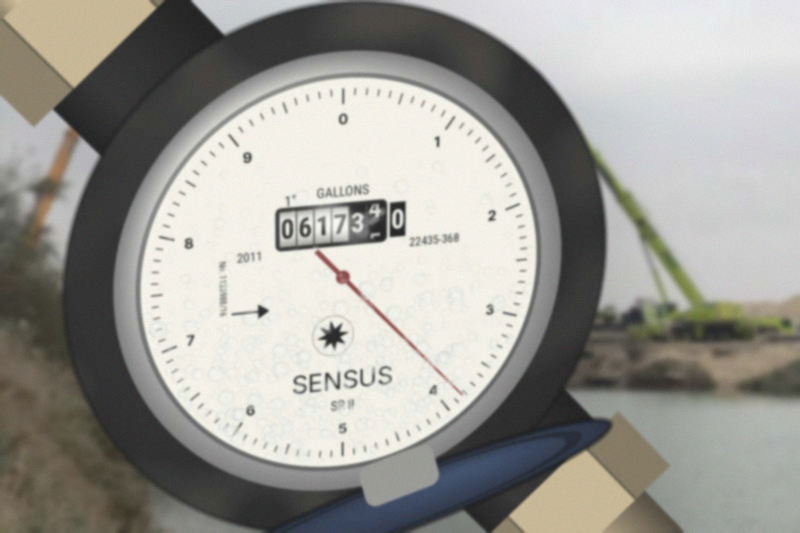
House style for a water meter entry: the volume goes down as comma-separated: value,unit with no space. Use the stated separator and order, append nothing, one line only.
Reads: 617343.8,gal
